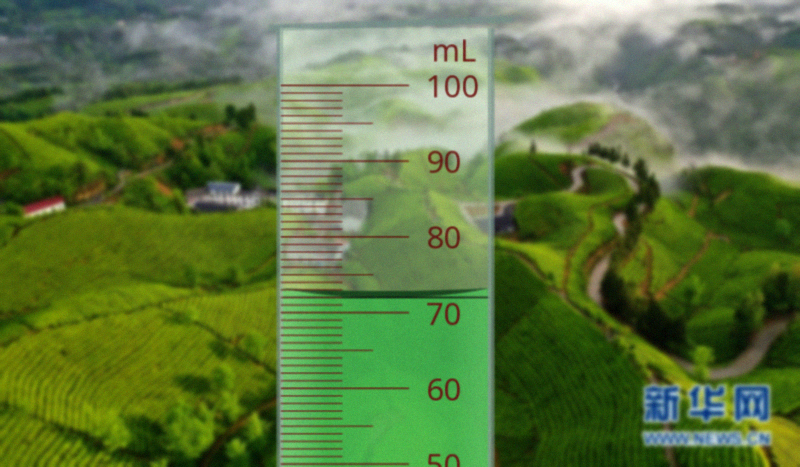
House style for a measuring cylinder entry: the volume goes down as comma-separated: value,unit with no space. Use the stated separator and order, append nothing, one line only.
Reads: 72,mL
